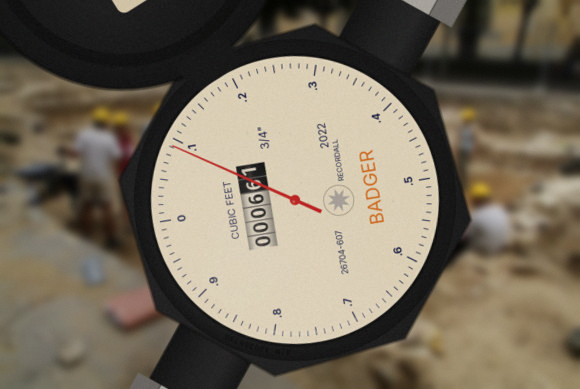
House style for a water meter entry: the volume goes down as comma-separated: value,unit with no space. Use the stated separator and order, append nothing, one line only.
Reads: 661.09,ft³
